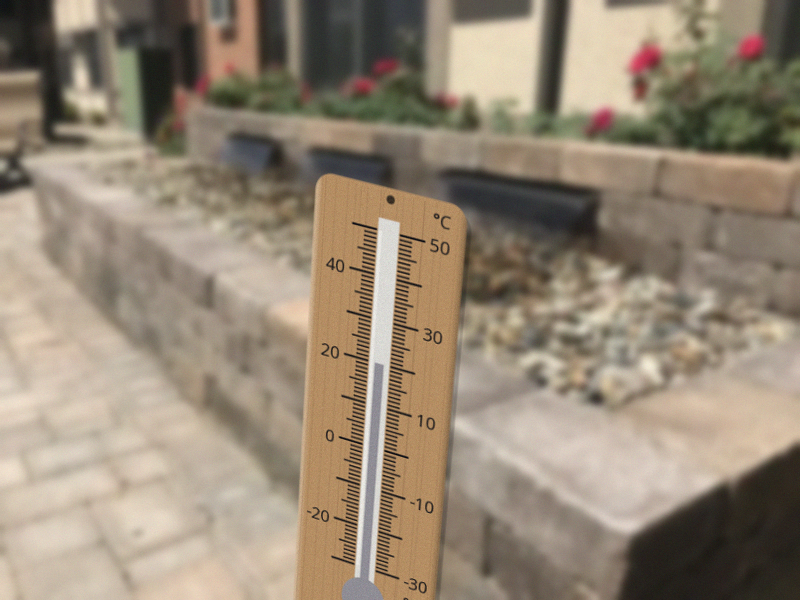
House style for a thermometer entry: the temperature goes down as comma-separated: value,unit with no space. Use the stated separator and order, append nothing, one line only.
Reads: 20,°C
